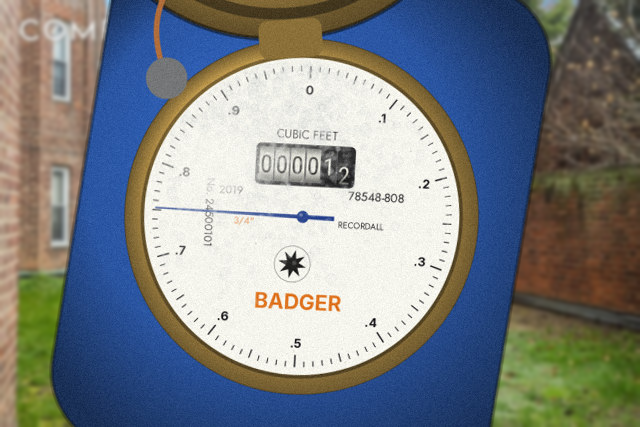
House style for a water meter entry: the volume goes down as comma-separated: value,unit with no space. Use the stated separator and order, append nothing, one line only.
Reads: 11.75,ft³
